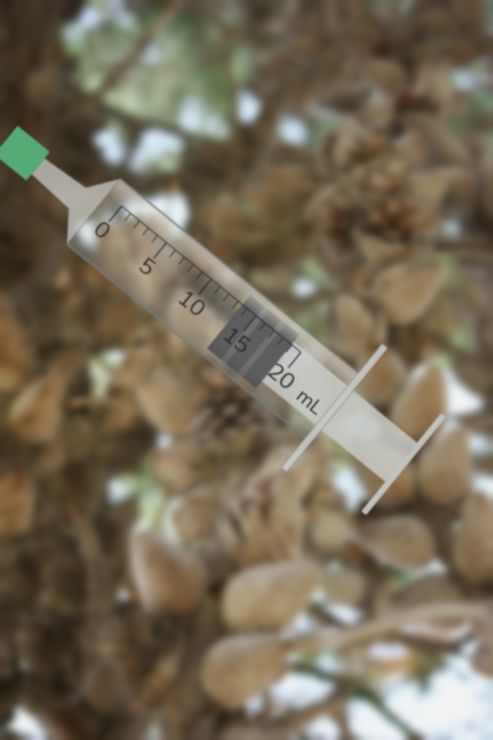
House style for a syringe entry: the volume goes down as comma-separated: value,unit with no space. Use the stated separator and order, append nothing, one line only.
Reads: 13.5,mL
